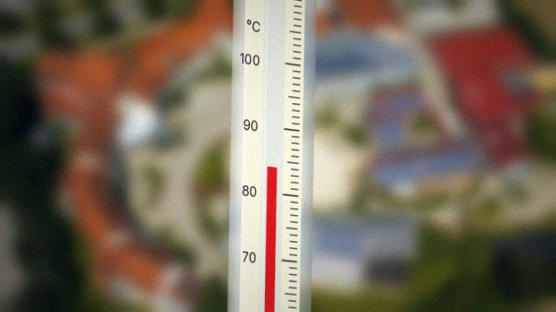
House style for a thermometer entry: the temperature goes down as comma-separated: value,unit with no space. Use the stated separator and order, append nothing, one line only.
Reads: 84,°C
